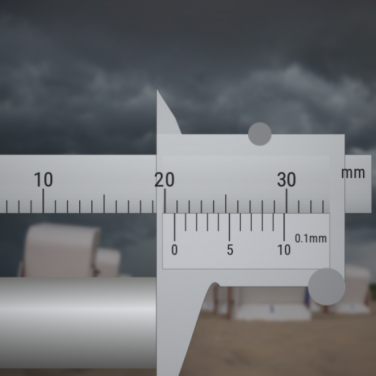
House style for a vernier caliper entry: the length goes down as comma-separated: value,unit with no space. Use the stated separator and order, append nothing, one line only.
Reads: 20.8,mm
